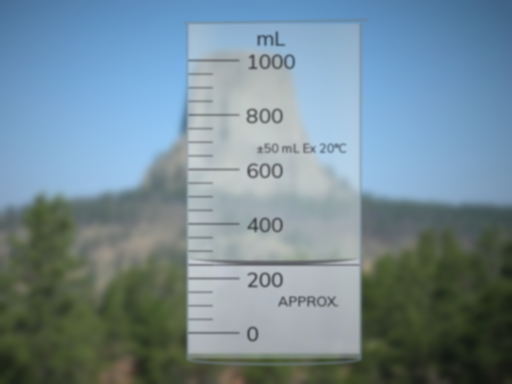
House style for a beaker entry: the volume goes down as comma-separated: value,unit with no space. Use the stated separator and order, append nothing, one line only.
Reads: 250,mL
